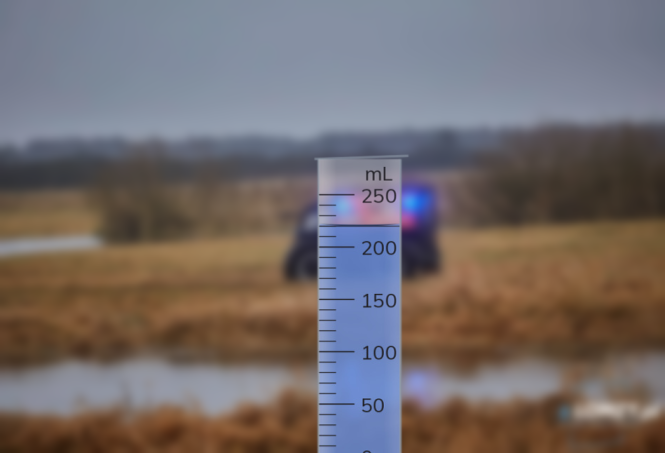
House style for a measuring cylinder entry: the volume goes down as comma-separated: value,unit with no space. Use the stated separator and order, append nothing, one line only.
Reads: 220,mL
